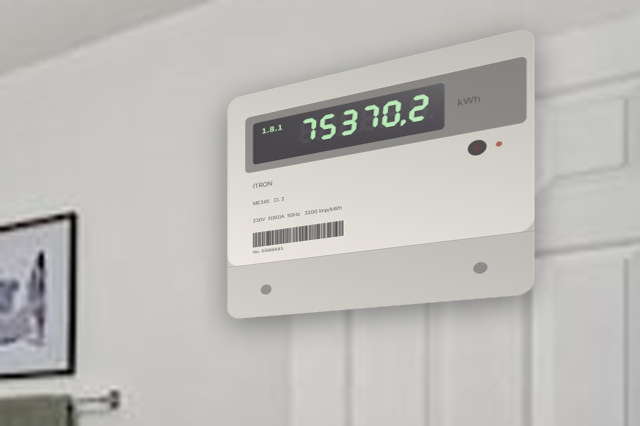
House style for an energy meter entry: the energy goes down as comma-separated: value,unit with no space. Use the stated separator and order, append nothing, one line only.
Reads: 75370.2,kWh
